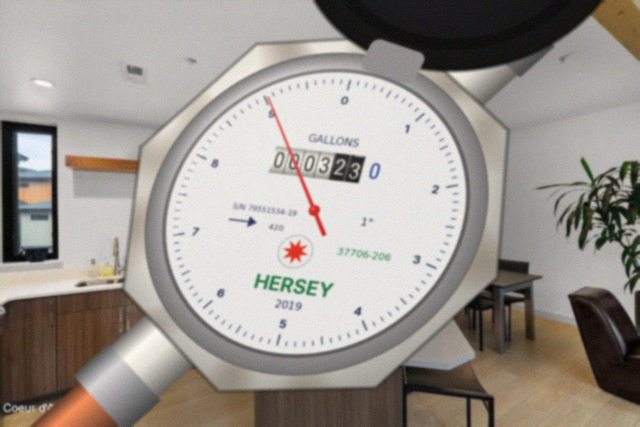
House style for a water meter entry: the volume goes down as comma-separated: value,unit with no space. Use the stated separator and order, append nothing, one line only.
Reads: 3229.0,gal
